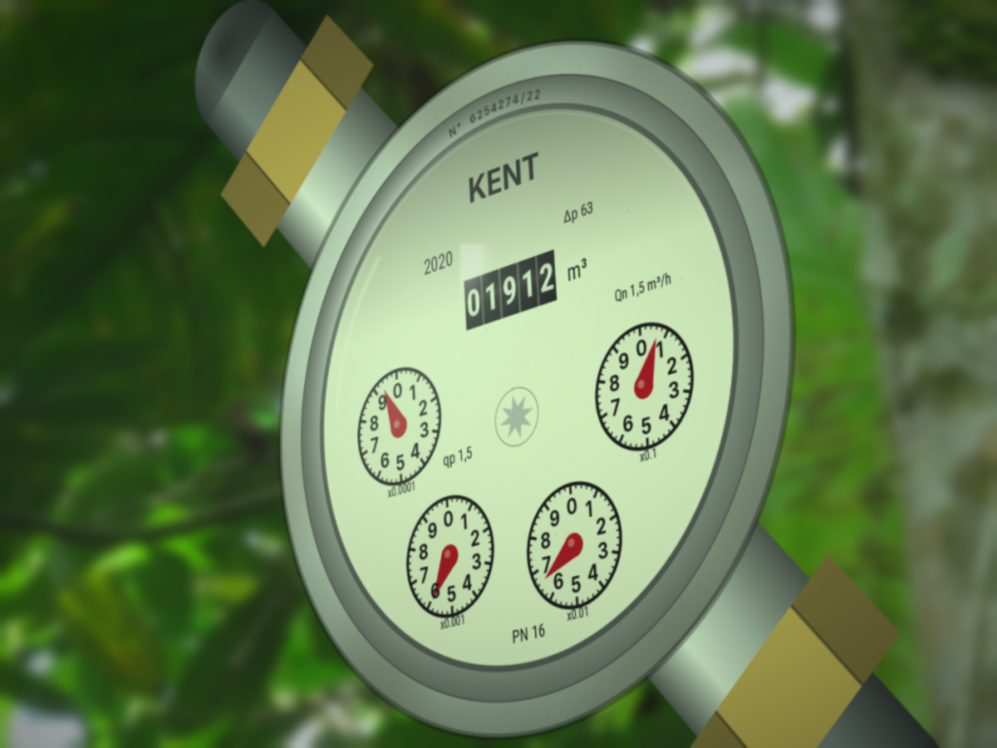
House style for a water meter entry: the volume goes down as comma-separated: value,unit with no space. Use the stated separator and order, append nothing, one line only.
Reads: 1912.0659,m³
